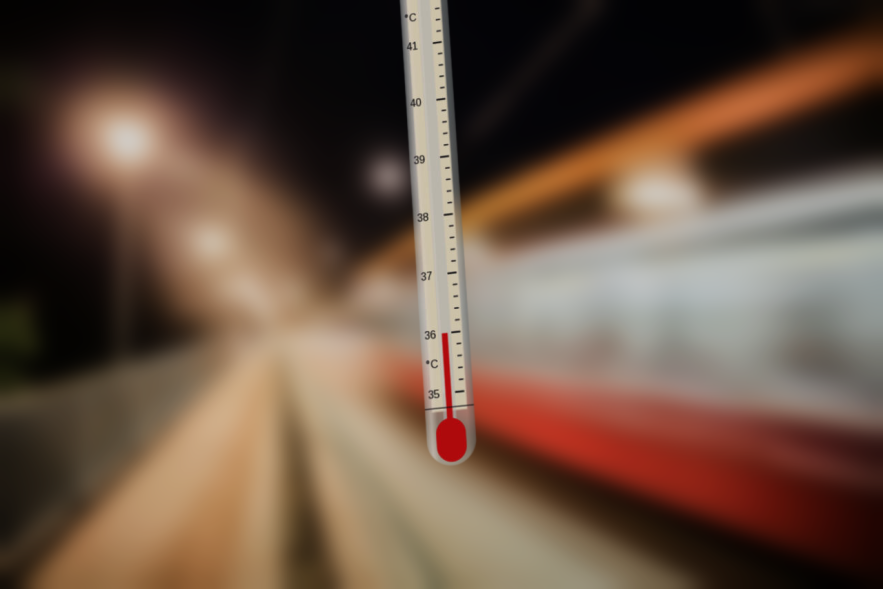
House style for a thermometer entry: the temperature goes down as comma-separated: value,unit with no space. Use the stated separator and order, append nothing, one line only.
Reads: 36,°C
